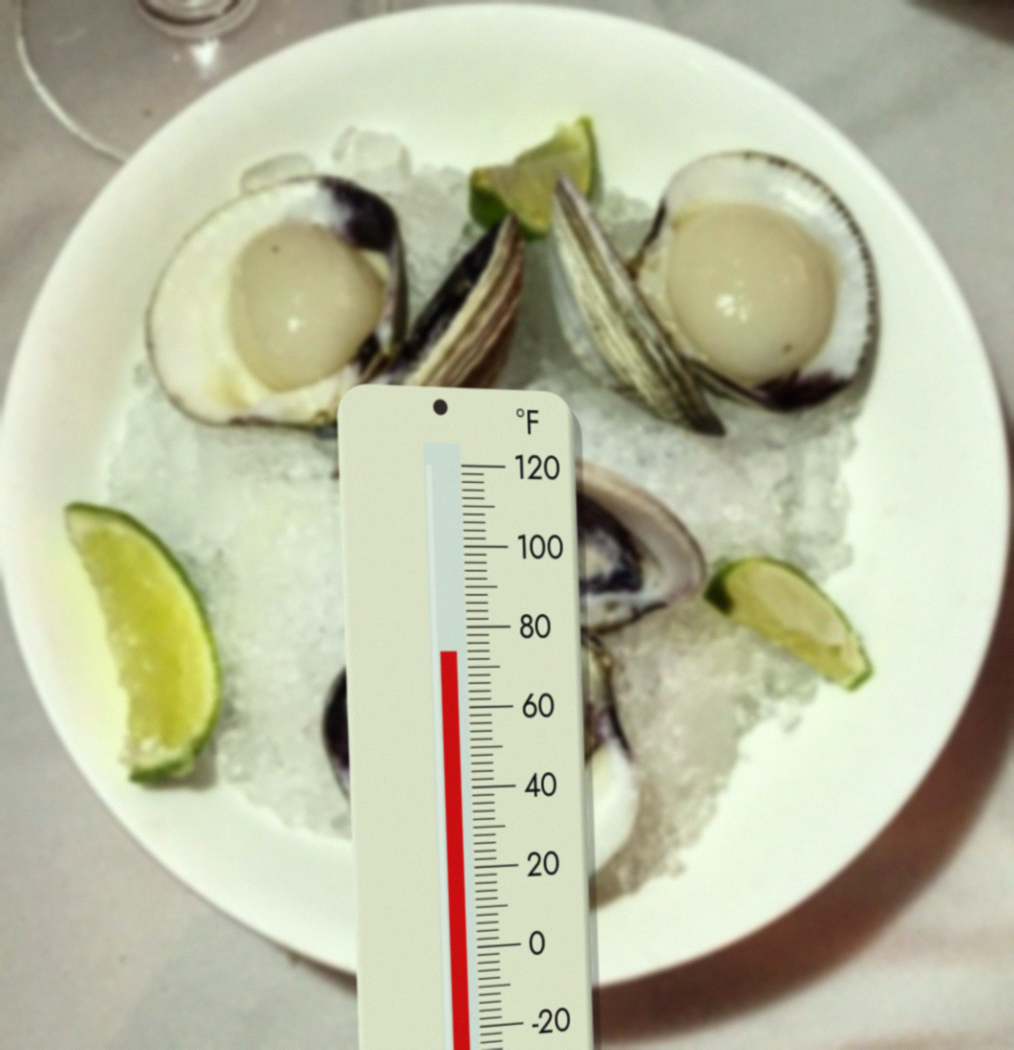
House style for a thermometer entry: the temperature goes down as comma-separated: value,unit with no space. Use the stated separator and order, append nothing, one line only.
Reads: 74,°F
